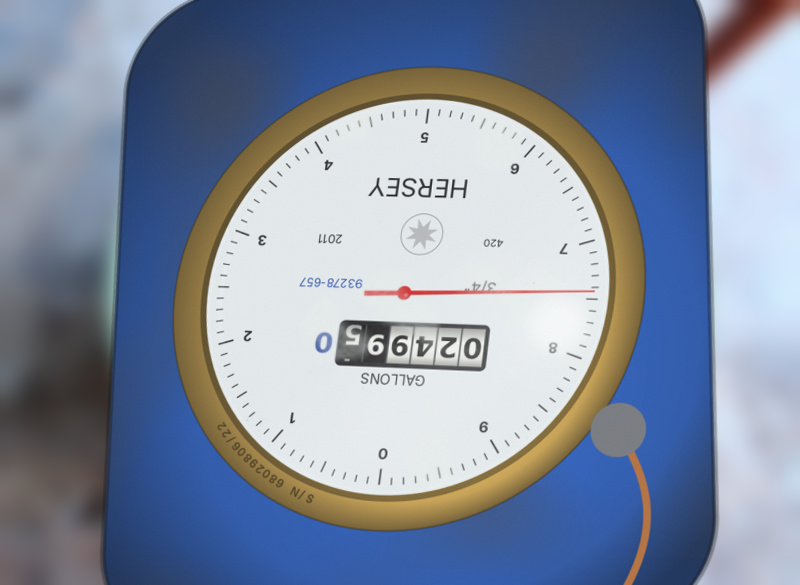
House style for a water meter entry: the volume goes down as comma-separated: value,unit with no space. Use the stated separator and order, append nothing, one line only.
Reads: 249947.4,gal
